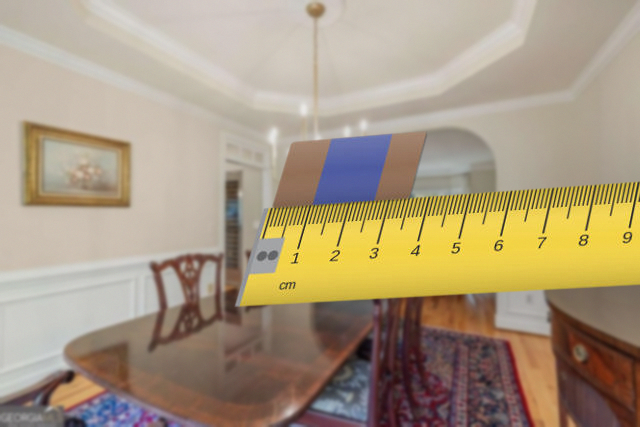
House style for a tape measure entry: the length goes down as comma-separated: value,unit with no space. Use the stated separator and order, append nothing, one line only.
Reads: 3.5,cm
